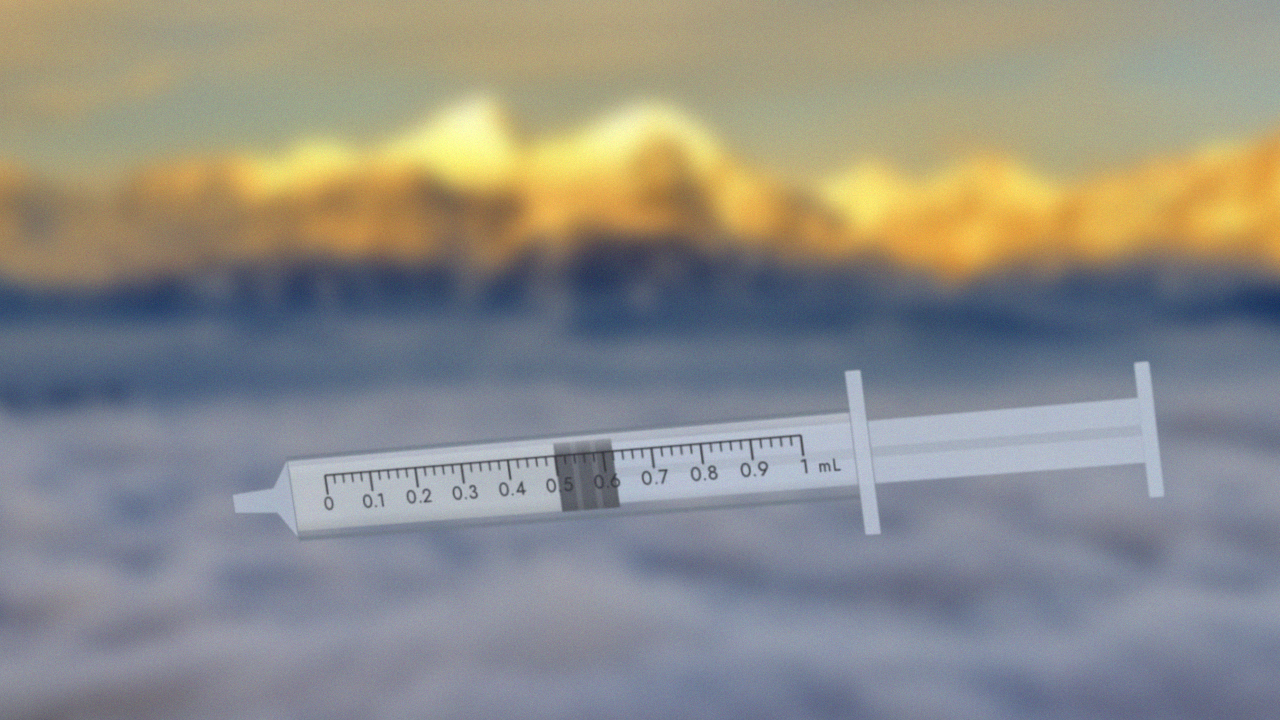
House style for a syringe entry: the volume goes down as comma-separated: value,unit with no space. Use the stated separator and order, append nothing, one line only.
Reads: 0.5,mL
